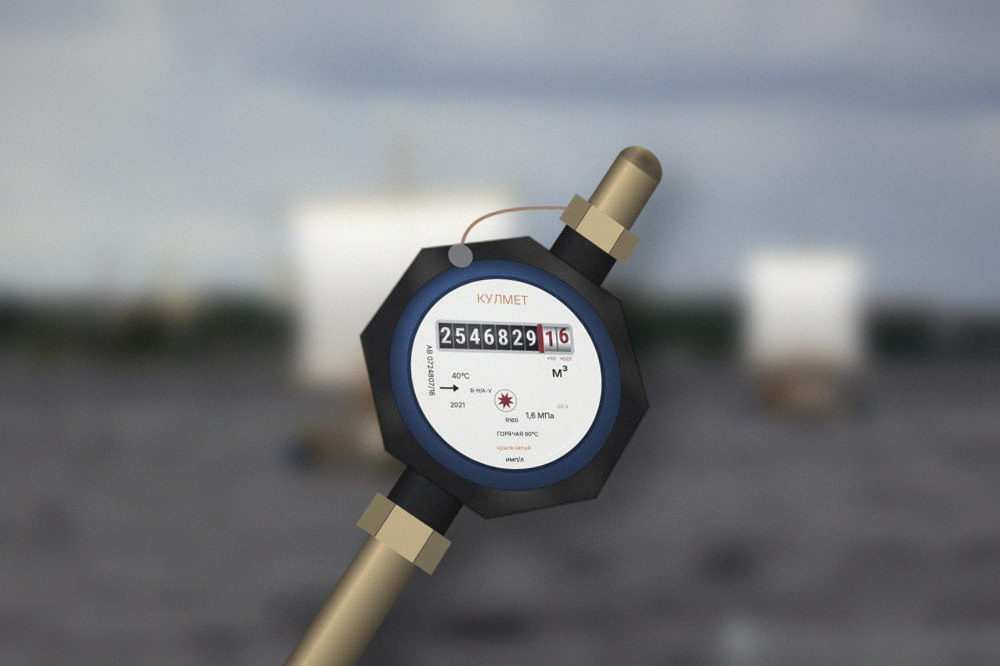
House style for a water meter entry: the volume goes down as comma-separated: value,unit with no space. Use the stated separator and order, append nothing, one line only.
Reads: 2546829.16,m³
